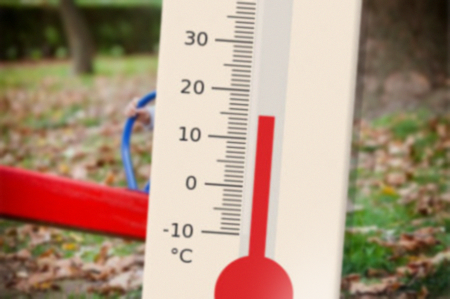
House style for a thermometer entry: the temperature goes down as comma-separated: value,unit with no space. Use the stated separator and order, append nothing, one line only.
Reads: 15,°C
